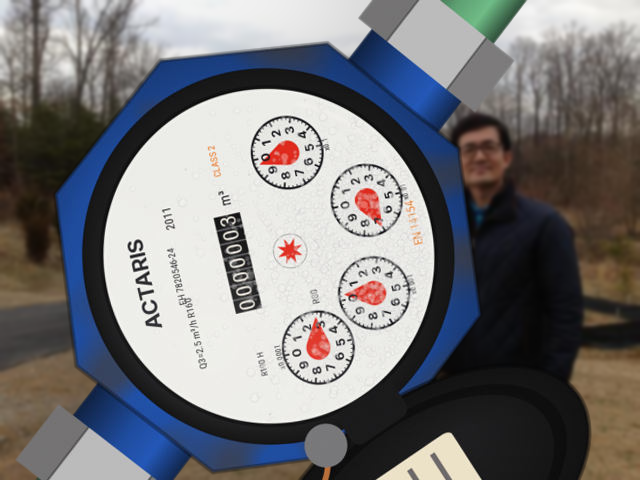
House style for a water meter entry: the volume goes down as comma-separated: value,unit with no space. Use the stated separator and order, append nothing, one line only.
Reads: 2.9702,m³
